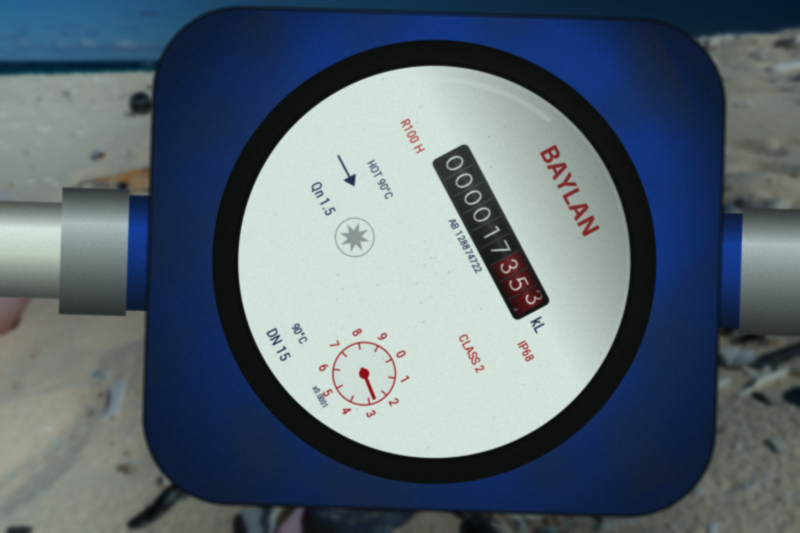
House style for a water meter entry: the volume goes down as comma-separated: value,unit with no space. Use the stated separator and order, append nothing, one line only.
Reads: 17.3532,kL
